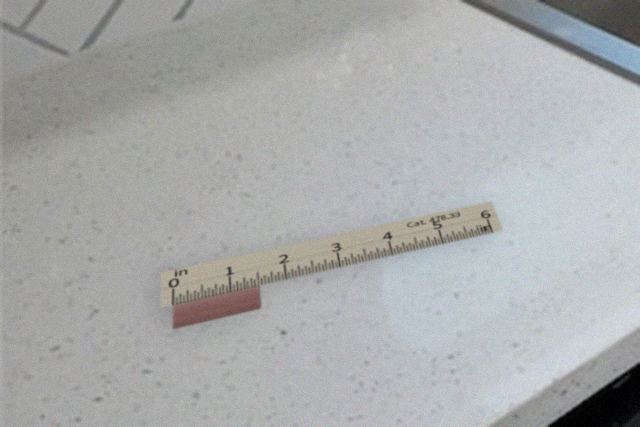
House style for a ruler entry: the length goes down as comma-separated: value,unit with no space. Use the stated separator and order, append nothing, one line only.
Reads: 1.5,in
